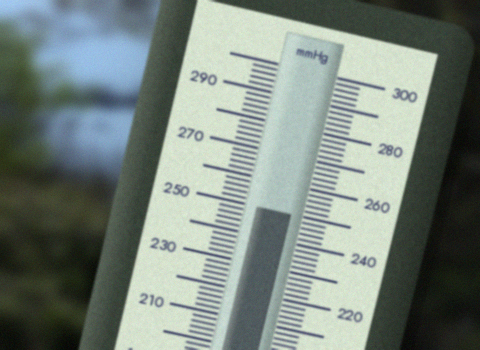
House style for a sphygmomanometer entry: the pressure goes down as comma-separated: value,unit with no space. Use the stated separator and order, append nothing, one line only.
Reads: 250,mmHg
